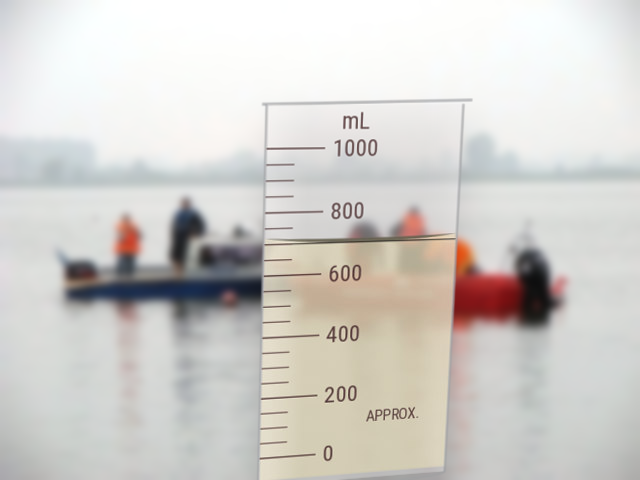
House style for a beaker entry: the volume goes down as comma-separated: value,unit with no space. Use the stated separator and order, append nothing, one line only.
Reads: 700,mL
